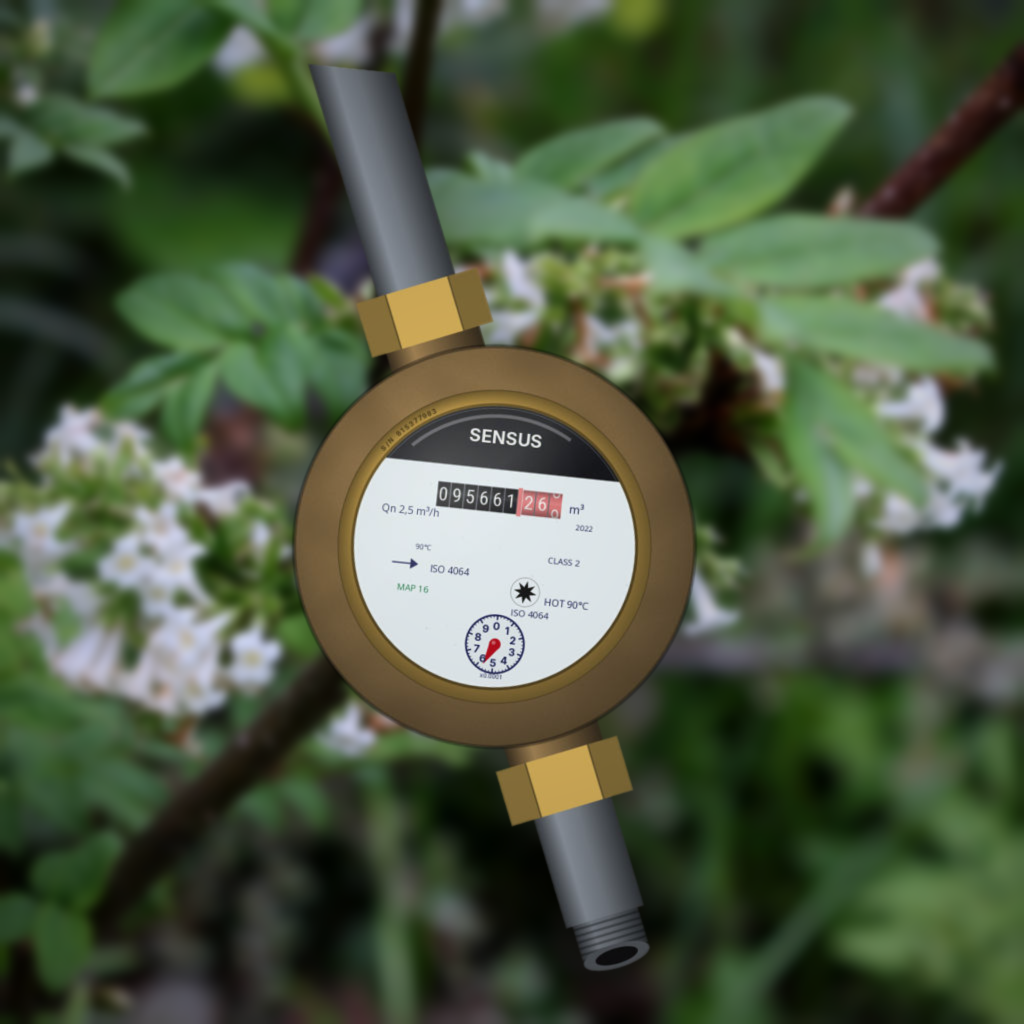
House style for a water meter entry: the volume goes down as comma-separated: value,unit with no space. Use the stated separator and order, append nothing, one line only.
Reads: 95661.2685,m³
